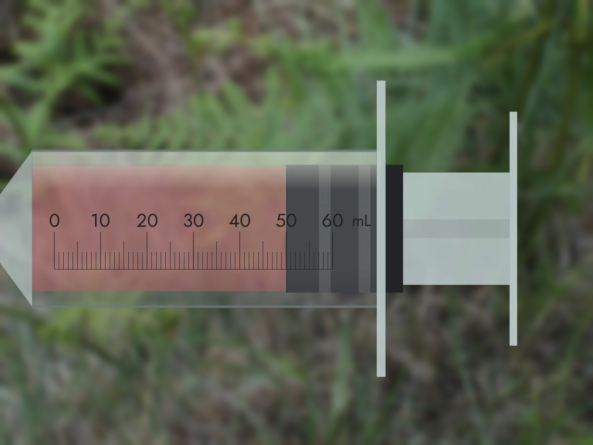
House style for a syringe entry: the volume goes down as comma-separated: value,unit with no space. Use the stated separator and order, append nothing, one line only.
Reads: 50,mL
